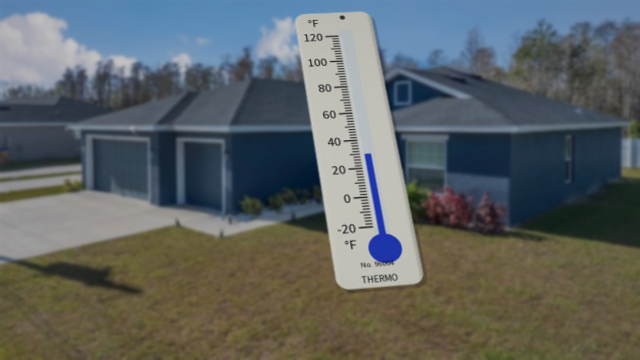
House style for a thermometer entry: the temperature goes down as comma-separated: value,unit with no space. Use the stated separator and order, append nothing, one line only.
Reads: 30,°F
